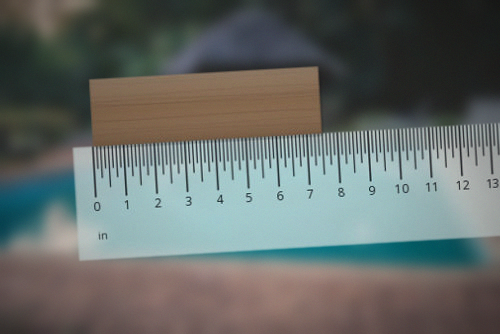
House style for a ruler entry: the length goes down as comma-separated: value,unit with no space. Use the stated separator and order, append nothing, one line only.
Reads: 7.5,in
